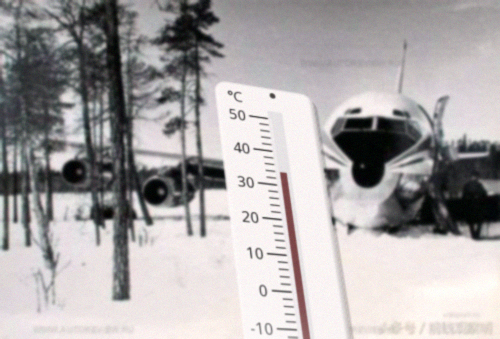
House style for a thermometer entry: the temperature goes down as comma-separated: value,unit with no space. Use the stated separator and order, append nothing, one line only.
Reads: 34,°C
